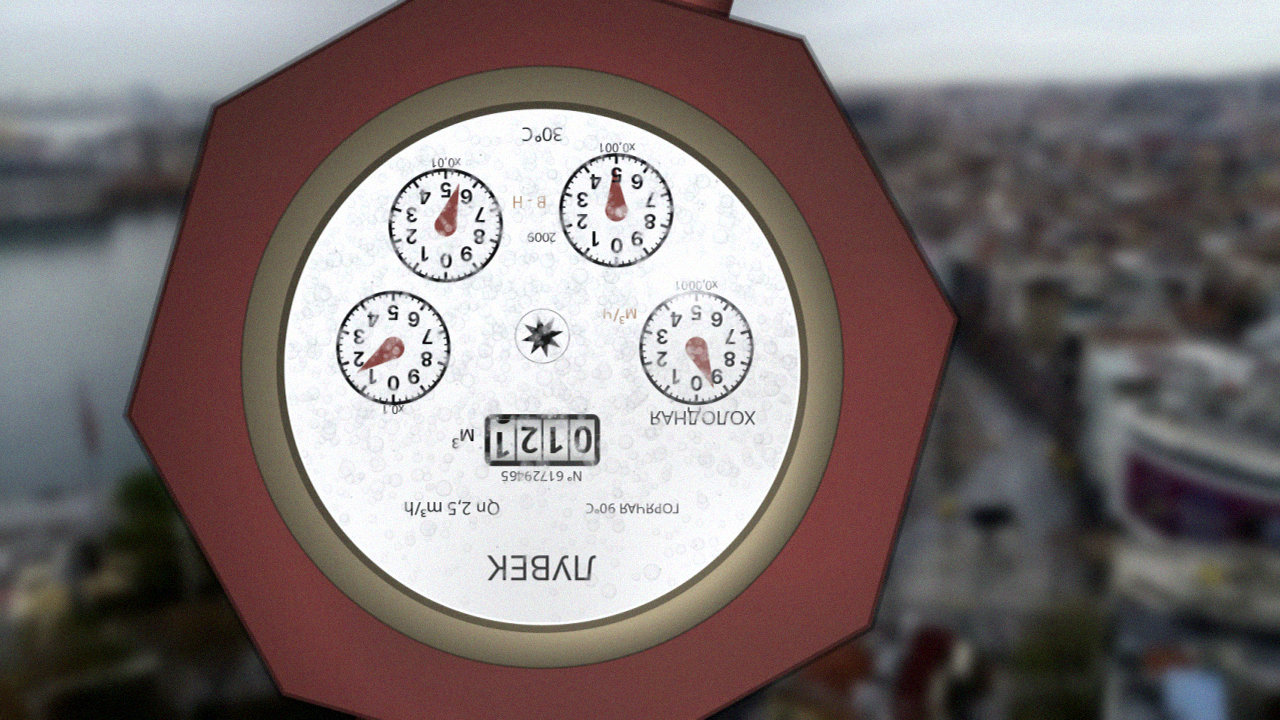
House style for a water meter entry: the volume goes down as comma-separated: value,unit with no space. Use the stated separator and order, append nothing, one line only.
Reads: 121.1549,m³
